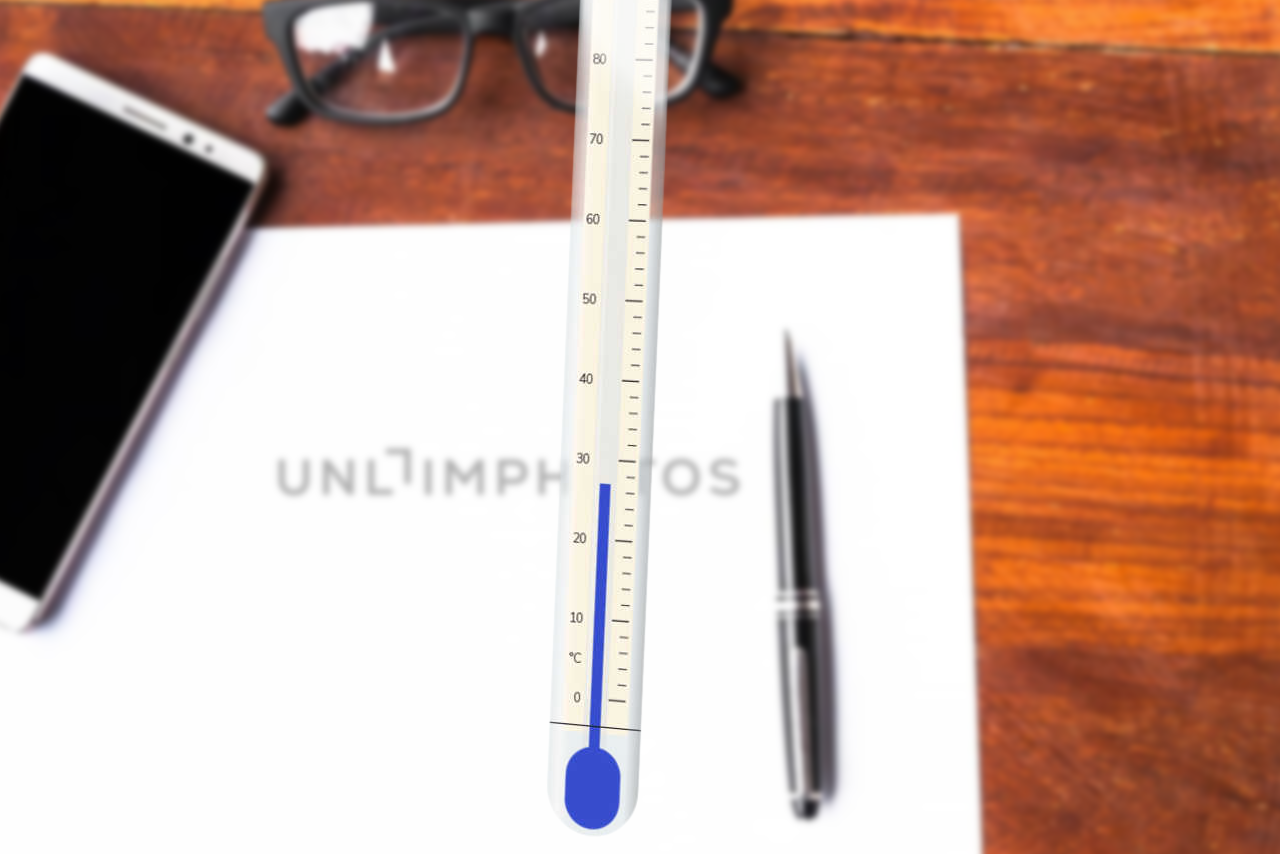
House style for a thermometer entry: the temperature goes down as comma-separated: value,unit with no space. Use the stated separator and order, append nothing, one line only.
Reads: 27,°C
